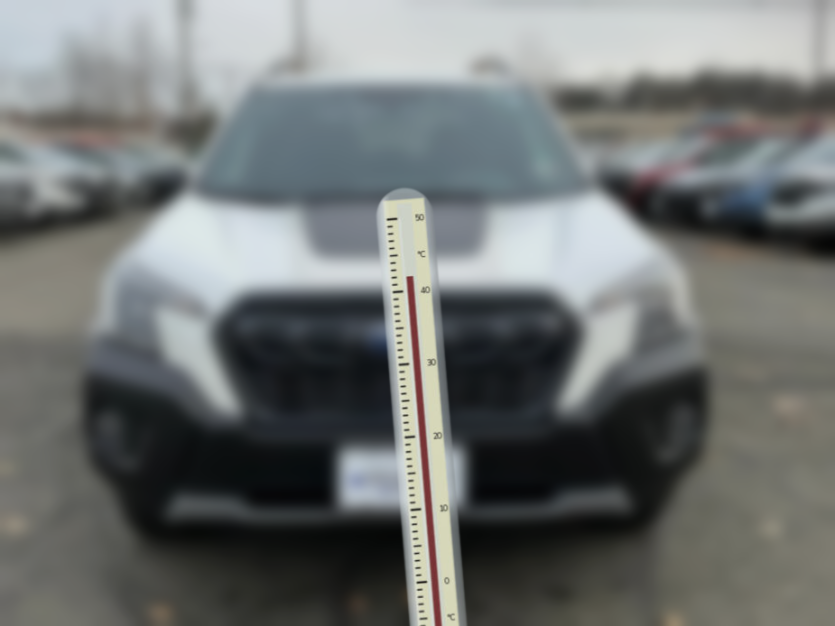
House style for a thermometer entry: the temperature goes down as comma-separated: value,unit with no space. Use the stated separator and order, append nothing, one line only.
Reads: 42,°C
